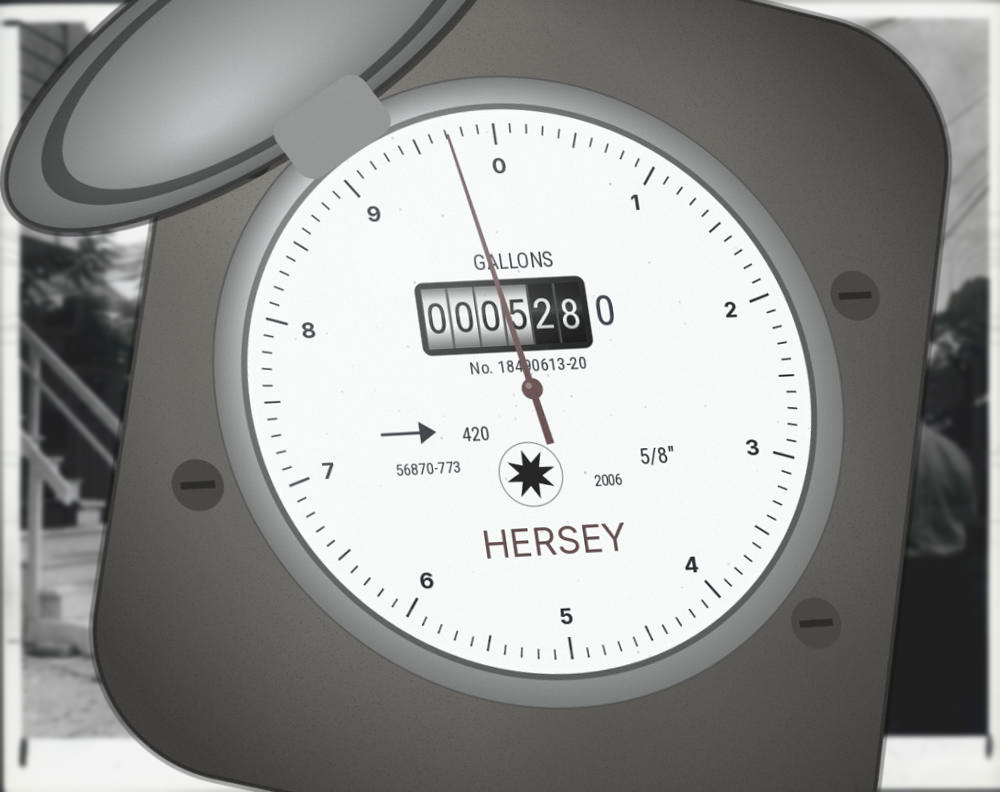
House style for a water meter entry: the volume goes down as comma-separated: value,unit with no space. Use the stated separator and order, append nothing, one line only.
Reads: 5279.7,gal
